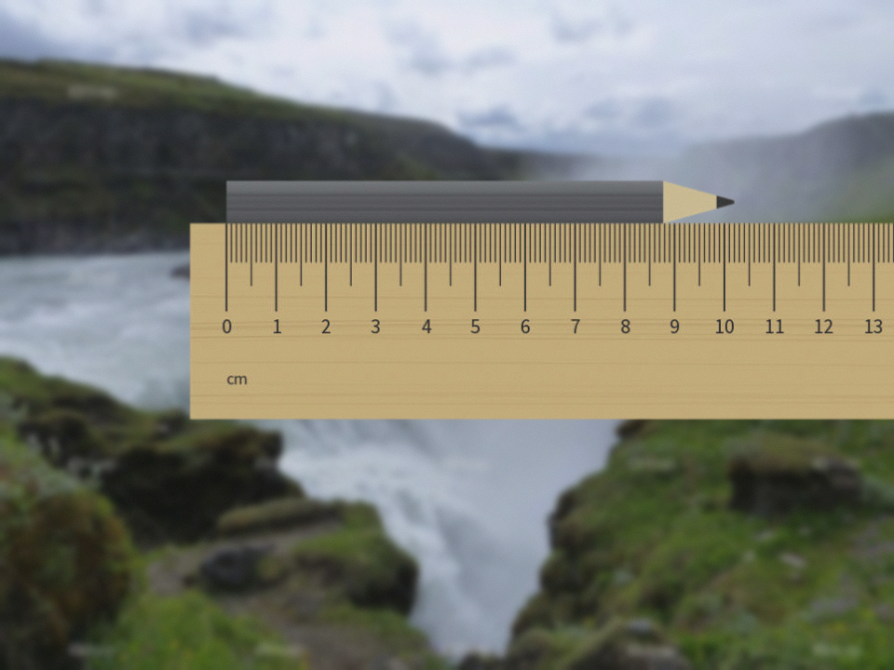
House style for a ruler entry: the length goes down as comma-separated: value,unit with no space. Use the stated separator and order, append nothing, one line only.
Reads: 10.2,cm
